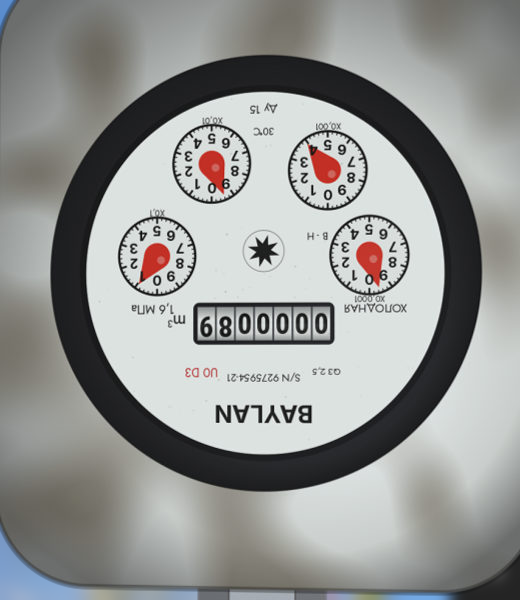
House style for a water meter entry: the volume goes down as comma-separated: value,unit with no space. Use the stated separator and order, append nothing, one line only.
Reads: 89.0939,m³
